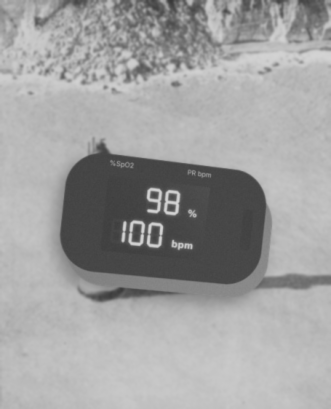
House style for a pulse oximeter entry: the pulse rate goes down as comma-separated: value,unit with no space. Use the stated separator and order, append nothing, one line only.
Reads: 100,bpm
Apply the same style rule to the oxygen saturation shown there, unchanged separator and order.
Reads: 98,%
